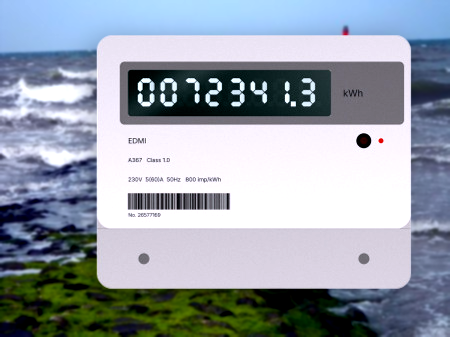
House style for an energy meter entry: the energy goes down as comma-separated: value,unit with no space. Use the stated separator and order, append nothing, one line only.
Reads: 72341.3,kWh
